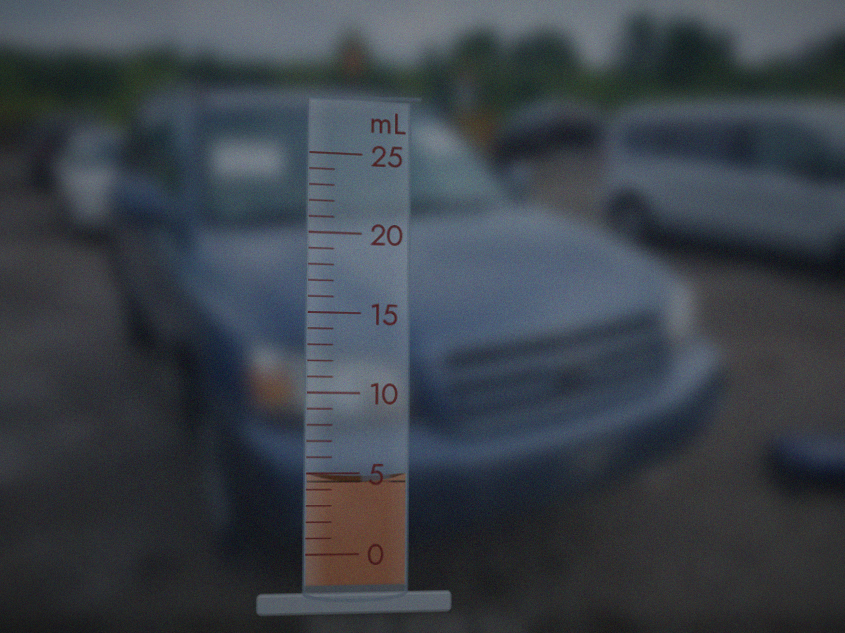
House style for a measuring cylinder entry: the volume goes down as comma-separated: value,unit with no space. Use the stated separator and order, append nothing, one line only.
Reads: 4.5,mL
